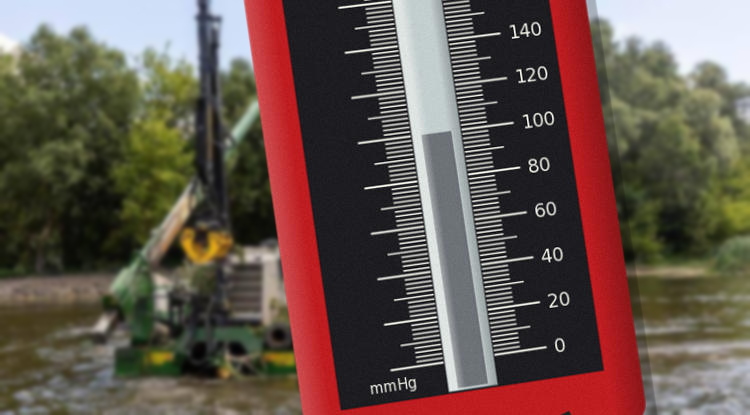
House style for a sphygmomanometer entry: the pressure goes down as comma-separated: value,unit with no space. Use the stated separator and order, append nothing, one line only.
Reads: 100,mmHg
